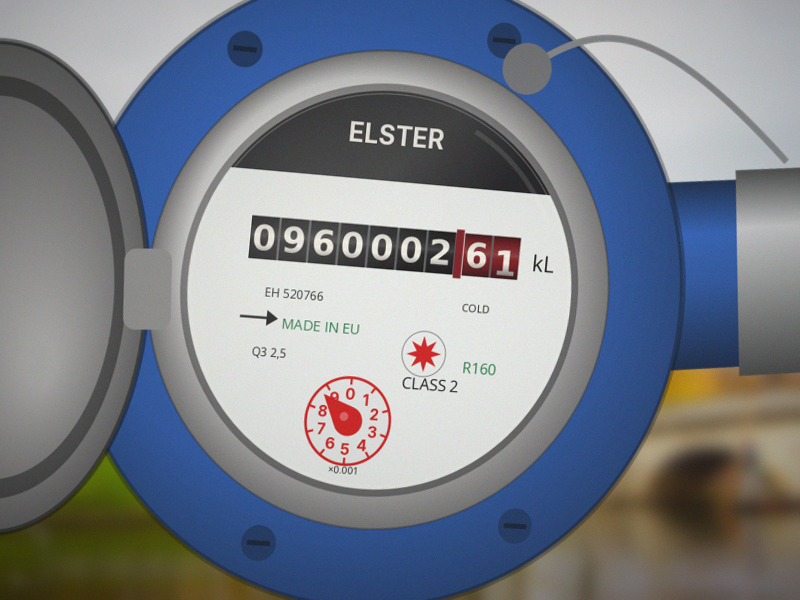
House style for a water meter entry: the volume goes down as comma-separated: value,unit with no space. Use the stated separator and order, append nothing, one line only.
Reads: 960002.608,kL
